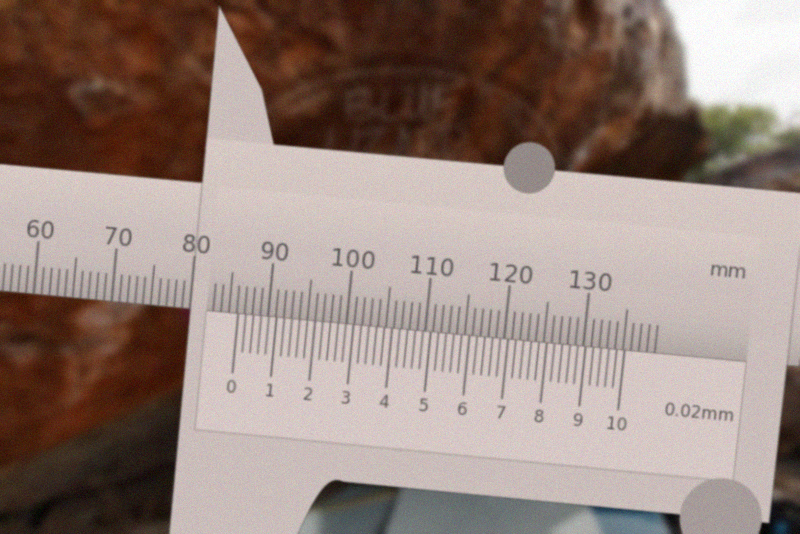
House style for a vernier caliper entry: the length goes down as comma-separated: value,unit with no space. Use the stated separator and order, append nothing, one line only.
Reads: 86.2,mm
